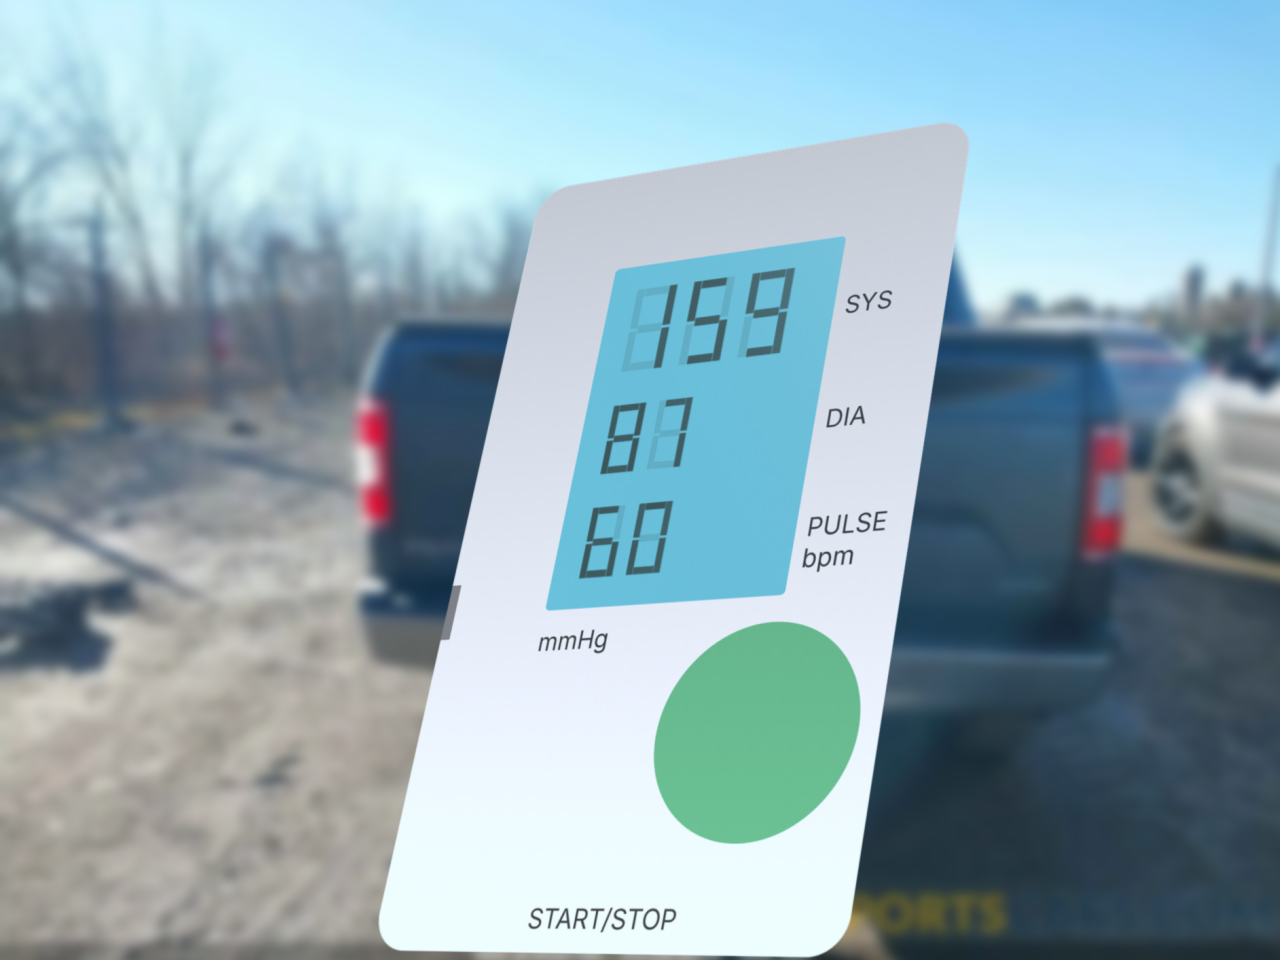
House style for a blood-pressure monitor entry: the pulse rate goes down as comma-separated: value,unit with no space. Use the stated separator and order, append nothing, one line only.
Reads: 60,bpm
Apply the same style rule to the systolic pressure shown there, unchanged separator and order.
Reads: 159,mmHg
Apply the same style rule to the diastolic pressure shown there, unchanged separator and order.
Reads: 87,mmHg
